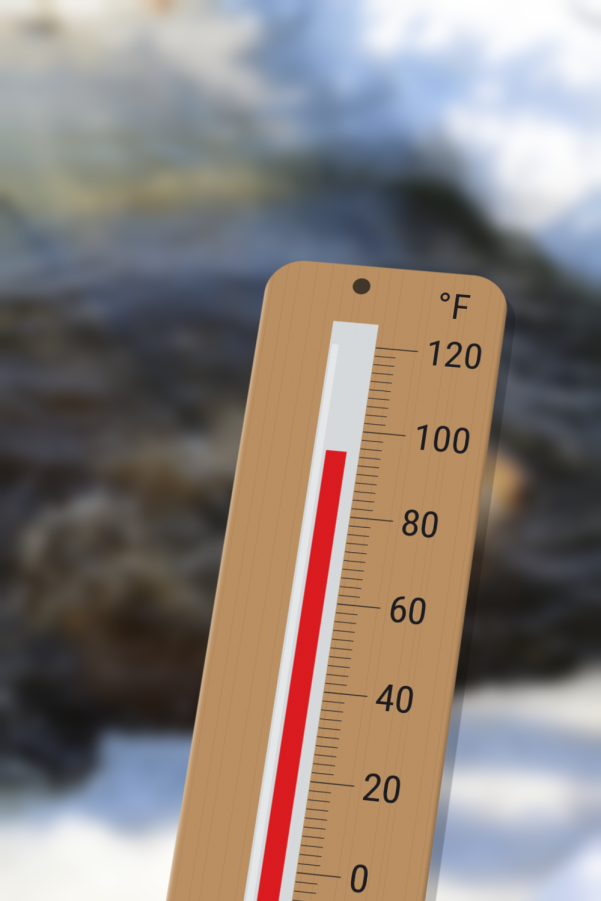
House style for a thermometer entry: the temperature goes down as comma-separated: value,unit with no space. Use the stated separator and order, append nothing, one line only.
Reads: 95,°F
